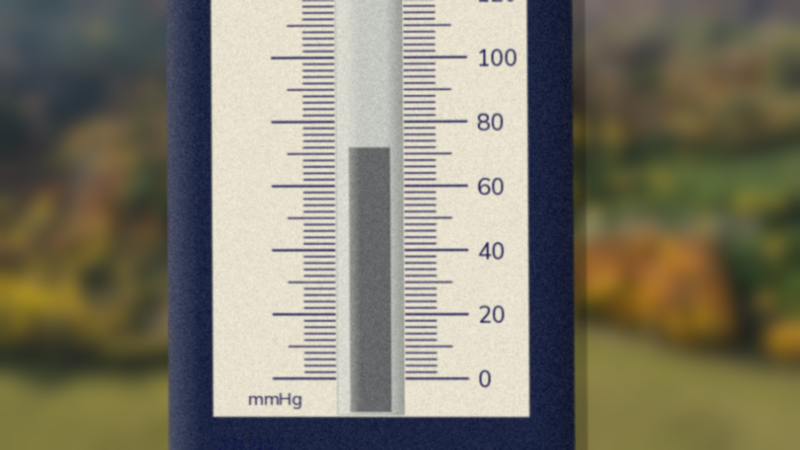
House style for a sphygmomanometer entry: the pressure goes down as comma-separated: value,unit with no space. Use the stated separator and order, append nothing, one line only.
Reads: 72,mmHg
